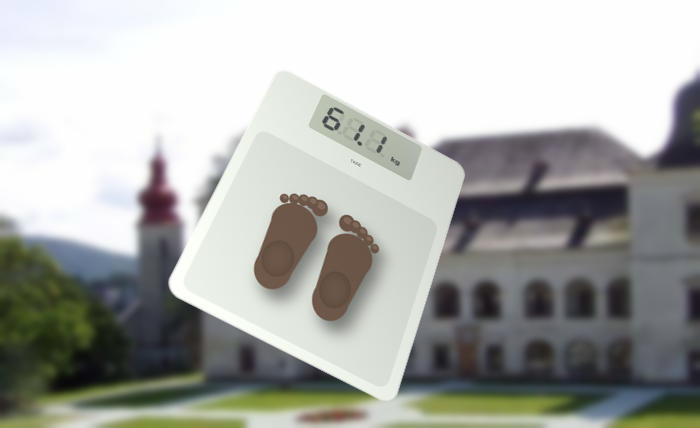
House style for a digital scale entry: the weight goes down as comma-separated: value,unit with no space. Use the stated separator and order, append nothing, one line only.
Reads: 61.1,kg
